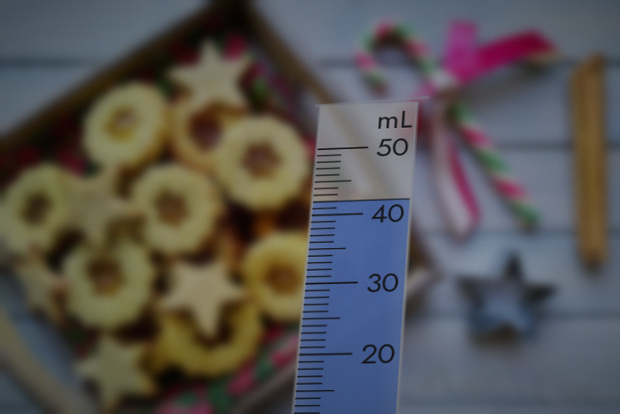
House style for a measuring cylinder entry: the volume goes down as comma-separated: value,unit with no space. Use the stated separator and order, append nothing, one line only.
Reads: 42,mL
